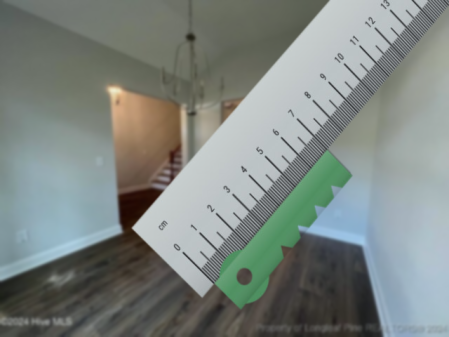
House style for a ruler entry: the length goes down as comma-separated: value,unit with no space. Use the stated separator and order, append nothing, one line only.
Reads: 7,cm
